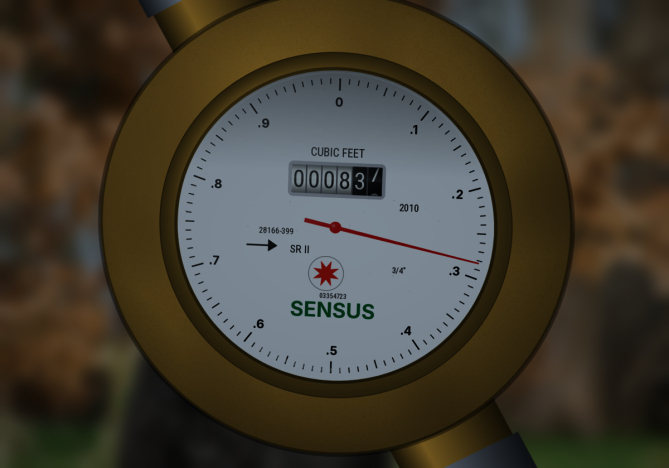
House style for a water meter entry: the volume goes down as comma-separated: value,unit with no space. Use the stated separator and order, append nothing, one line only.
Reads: 837.28,ft³
